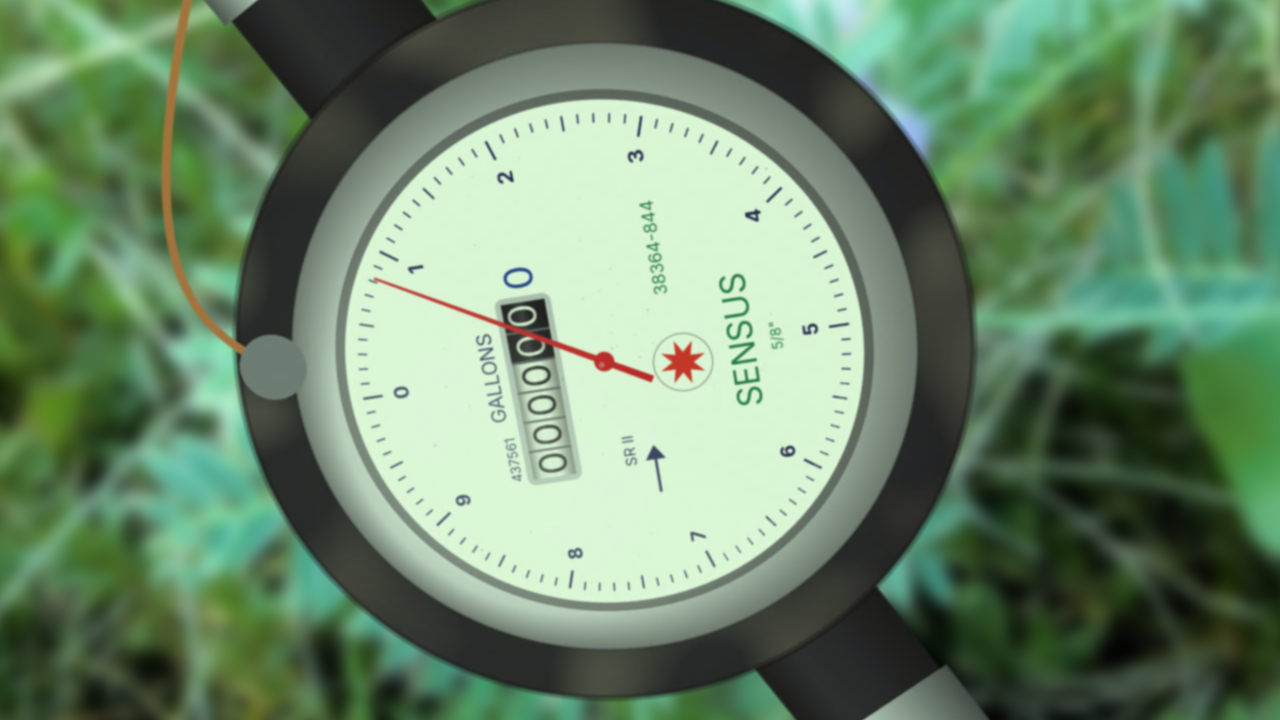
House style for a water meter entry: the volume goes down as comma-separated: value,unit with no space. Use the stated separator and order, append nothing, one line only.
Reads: 0.8,gal
